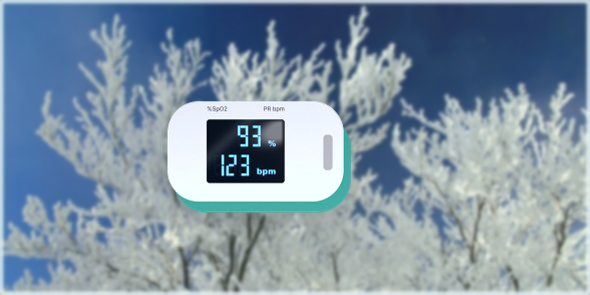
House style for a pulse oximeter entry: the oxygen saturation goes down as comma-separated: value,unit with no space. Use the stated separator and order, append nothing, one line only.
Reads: 93,%
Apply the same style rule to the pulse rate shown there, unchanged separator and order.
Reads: 123,bpm
